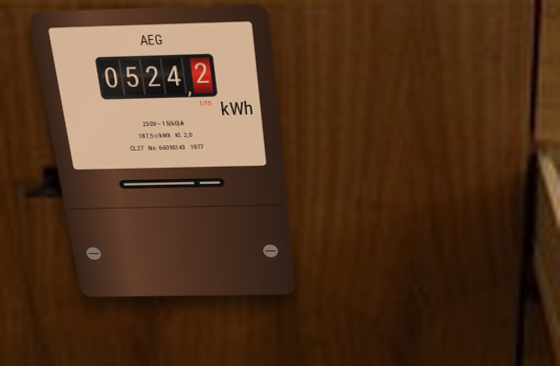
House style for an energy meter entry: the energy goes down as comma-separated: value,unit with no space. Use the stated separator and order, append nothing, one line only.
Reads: 524.2,kWh
